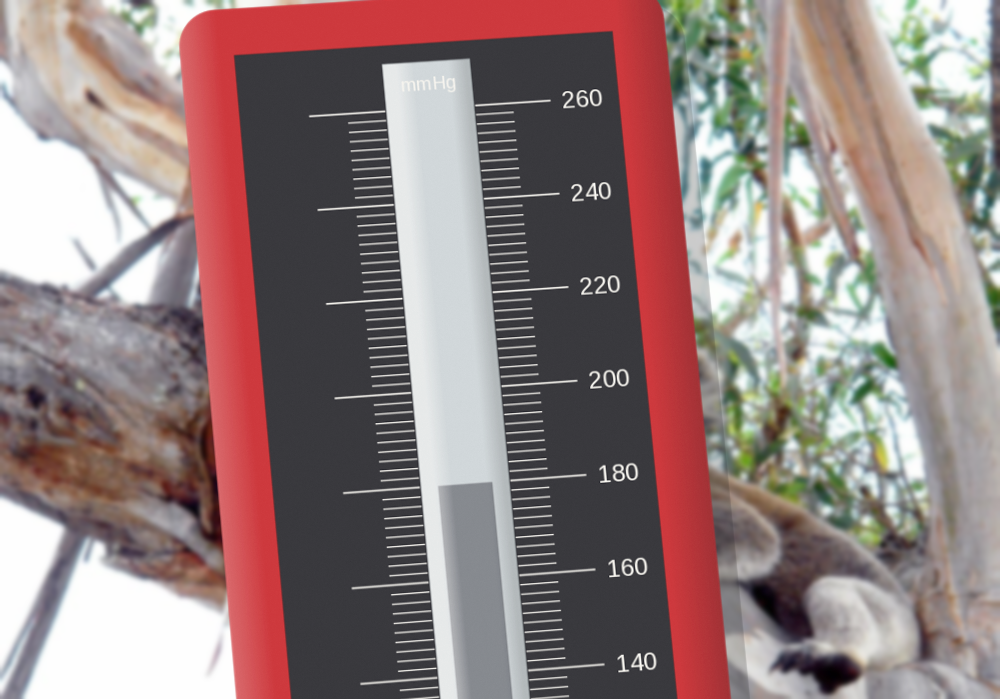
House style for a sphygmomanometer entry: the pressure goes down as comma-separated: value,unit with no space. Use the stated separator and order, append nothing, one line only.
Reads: 180,mmHg
